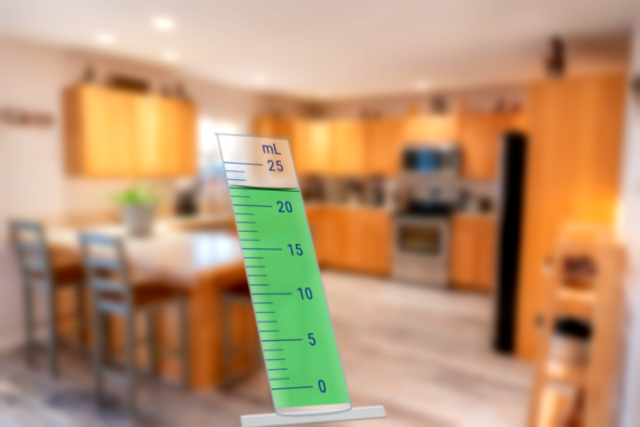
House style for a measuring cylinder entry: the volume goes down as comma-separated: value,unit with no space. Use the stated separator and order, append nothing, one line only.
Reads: 22,mL
